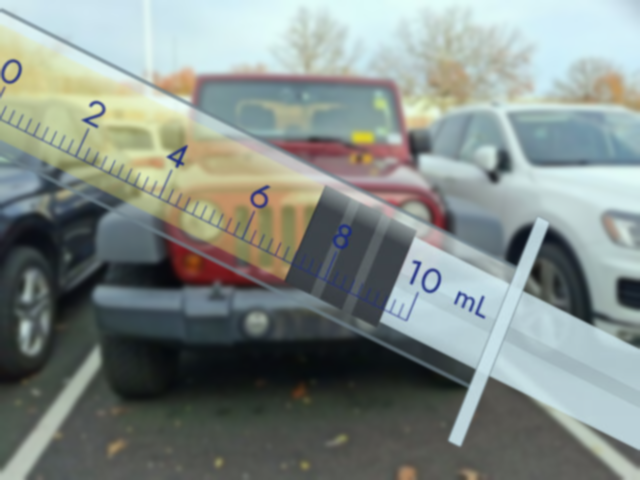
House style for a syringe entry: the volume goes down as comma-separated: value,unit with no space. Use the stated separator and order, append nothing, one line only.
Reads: 7.2,mL
